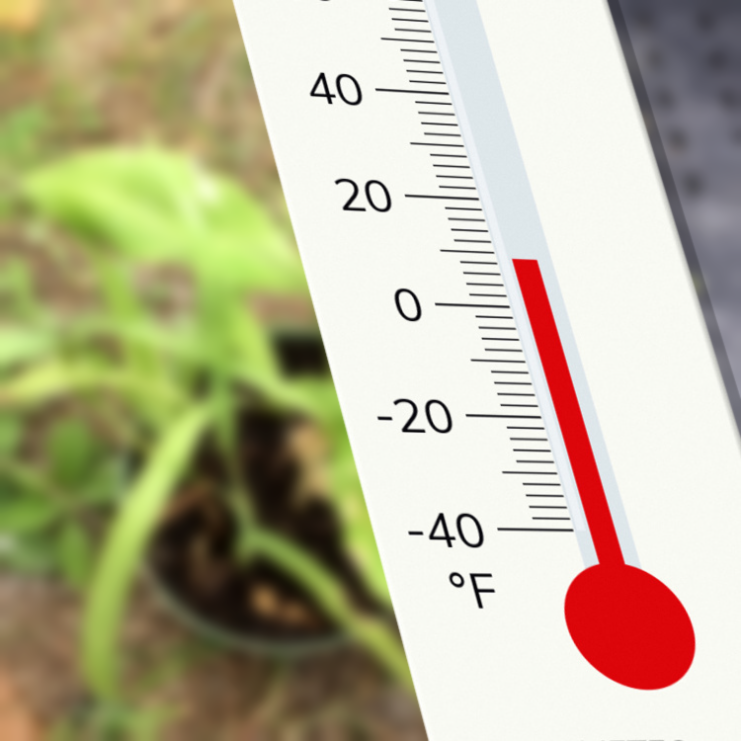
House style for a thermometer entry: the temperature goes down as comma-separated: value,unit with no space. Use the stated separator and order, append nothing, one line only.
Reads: 9,°F
